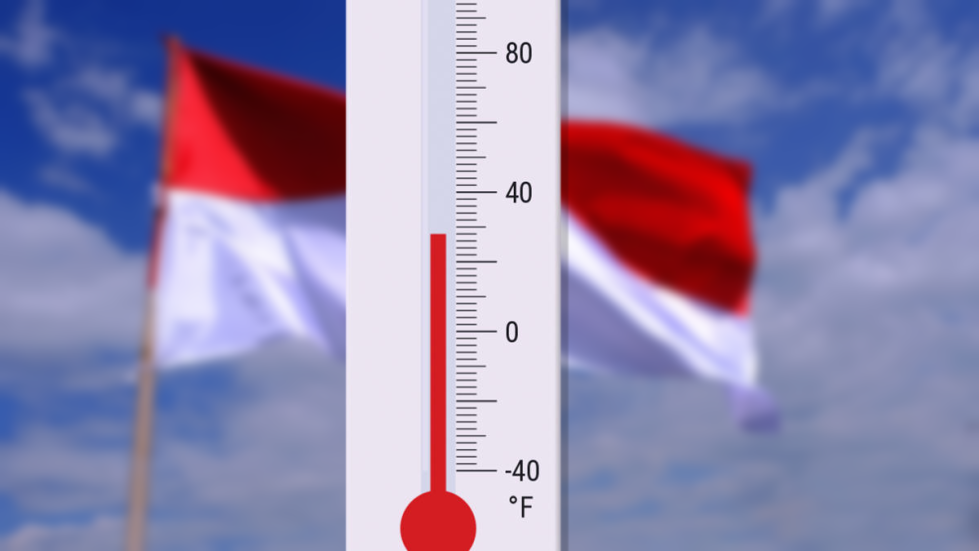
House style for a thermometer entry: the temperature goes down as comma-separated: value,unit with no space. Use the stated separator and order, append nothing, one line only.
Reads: 28,°F
